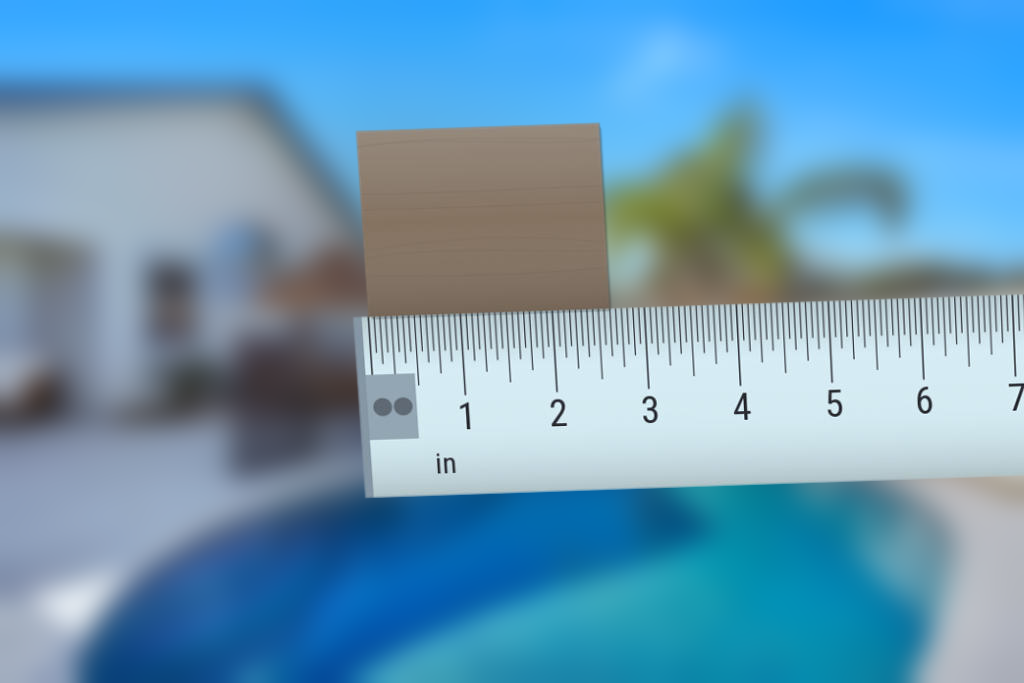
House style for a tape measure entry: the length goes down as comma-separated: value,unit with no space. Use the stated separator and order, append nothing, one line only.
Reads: 2.625,in
